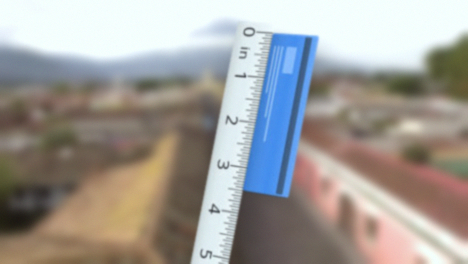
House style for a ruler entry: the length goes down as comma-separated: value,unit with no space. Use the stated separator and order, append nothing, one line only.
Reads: 3.5,in
